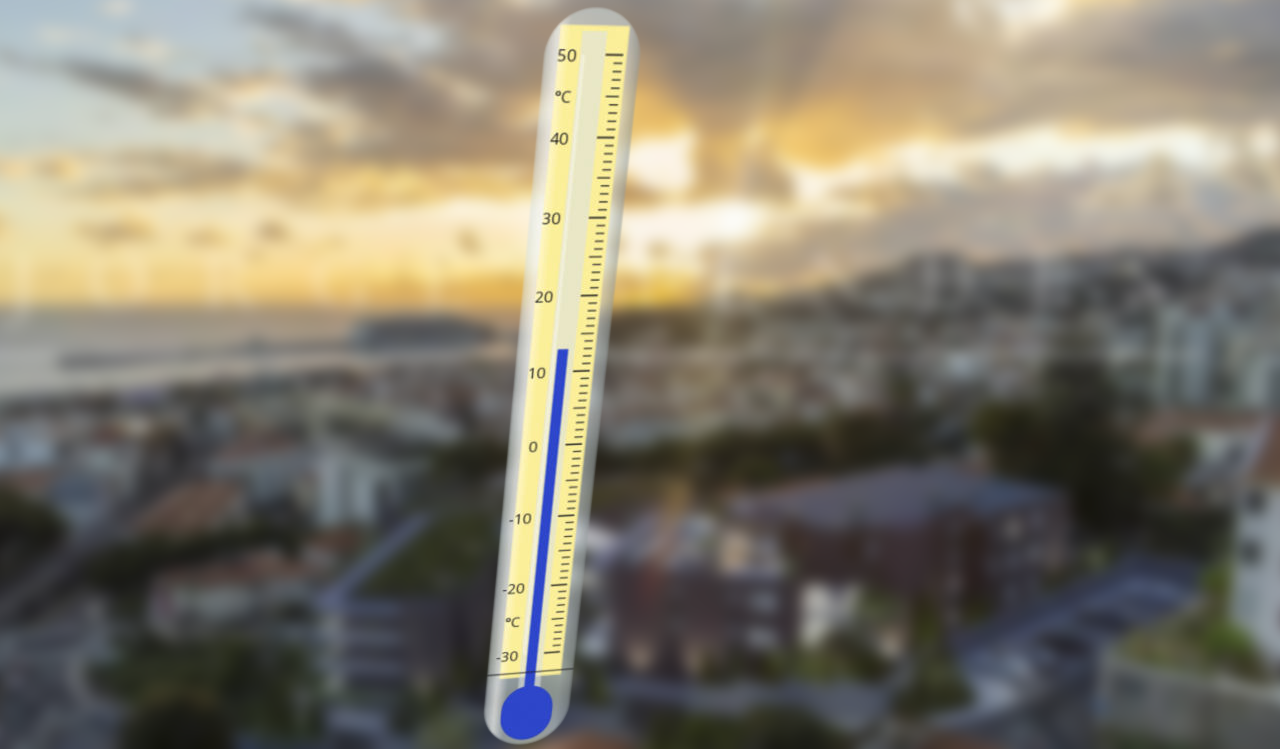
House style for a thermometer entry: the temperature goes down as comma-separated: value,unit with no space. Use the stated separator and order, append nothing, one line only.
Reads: 13,°C
